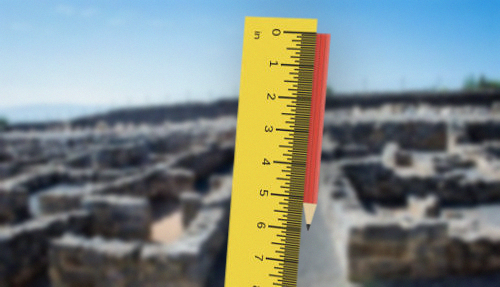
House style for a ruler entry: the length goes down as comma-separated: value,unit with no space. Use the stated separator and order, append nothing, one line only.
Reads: 6,in
